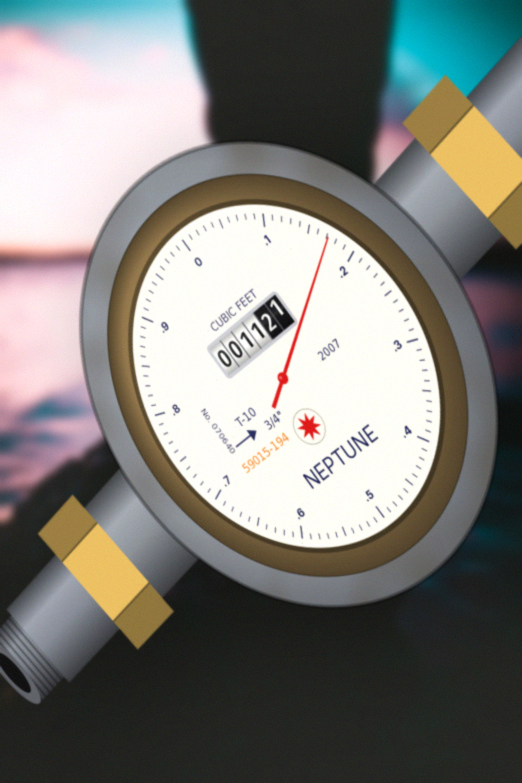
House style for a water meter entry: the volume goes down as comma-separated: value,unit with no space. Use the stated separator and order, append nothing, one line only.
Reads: 1121.17,ft³
